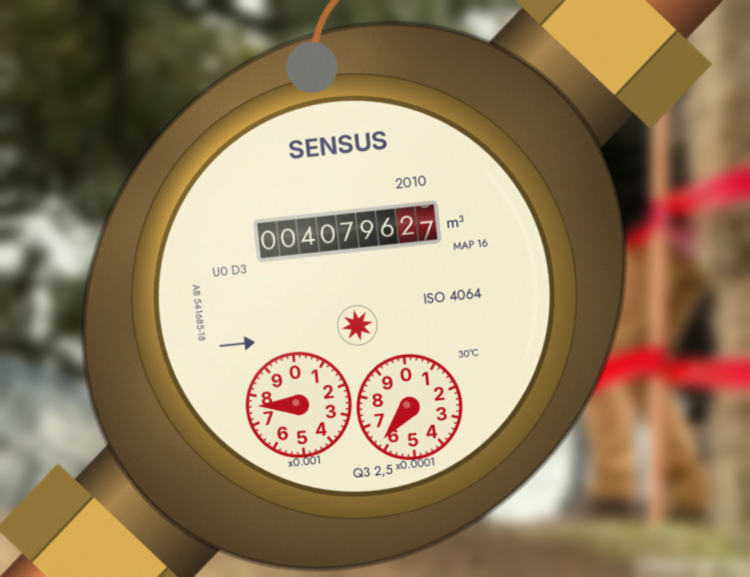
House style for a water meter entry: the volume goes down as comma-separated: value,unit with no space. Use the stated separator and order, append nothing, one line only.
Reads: 40796.2676,m³
